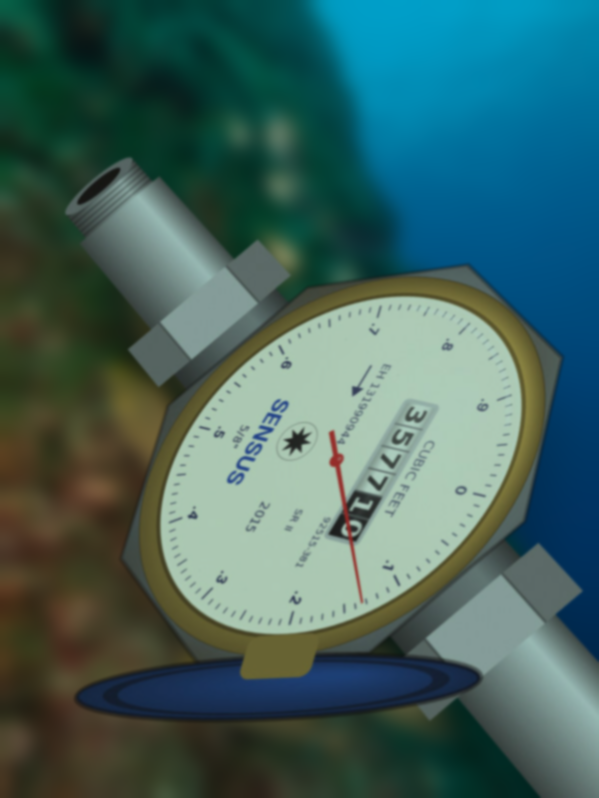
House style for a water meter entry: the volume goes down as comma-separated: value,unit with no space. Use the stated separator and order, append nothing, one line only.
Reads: 357710.13,ft³
